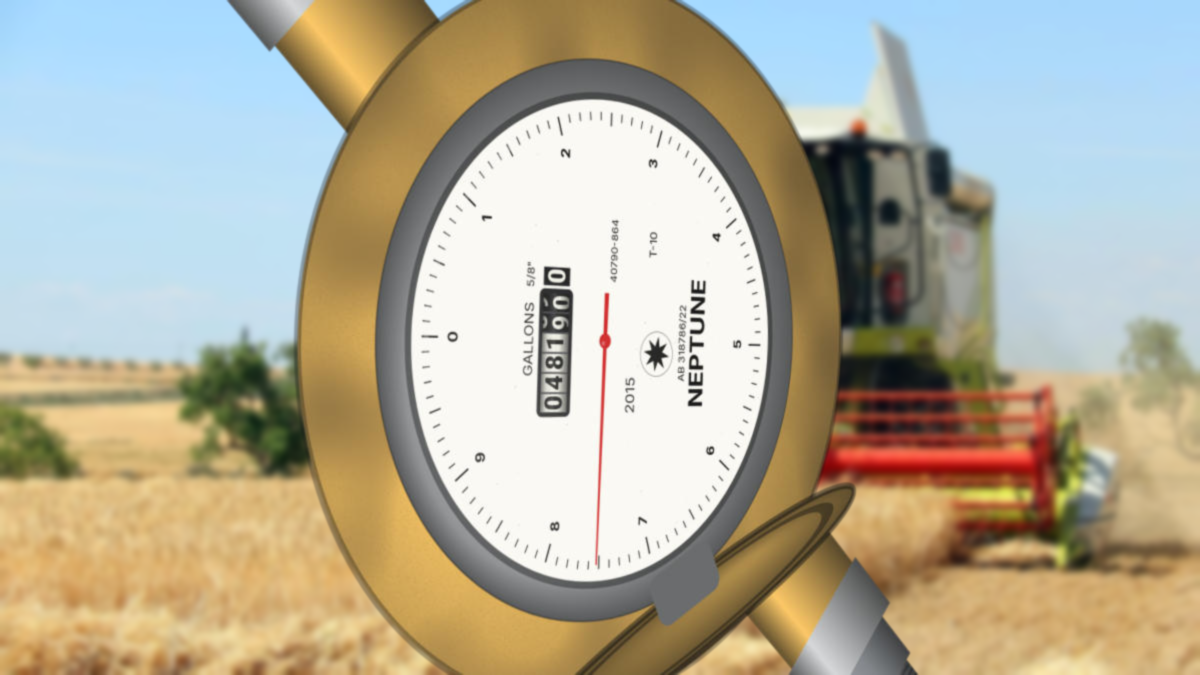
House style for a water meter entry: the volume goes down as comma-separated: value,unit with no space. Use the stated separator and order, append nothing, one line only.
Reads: 481897.5,gal
